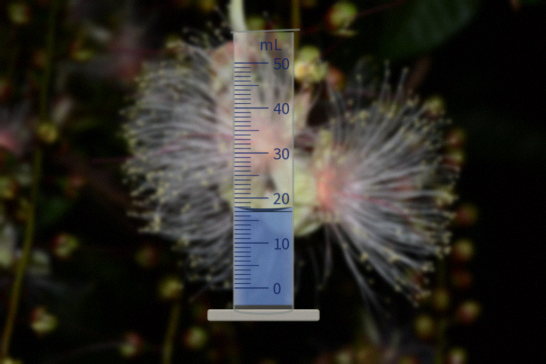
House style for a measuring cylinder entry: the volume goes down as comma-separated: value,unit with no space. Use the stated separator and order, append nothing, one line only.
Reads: 17,mL
